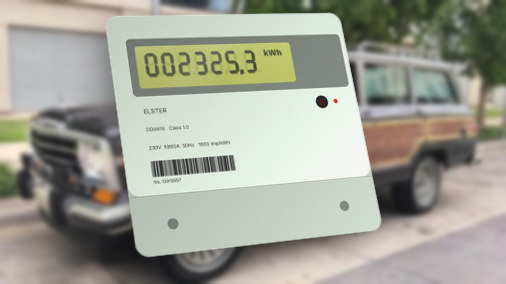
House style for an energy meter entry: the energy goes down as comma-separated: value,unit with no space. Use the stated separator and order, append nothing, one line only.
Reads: 2325.3,kWh
